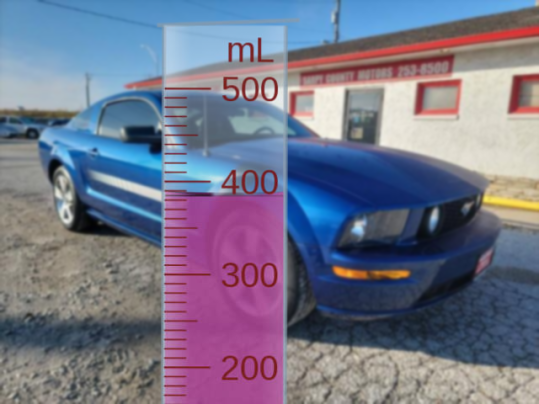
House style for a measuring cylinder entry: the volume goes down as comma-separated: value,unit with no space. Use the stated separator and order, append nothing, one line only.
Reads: 385,mL
